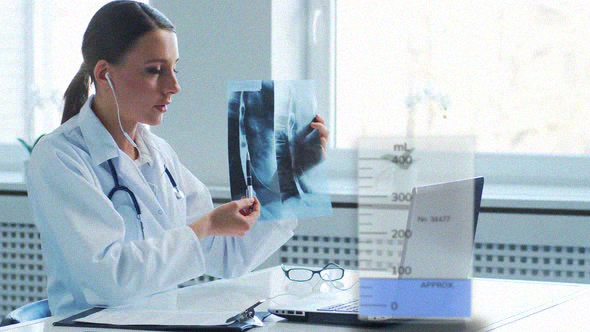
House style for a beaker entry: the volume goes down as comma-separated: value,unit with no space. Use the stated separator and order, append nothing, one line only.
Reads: 75,mL
